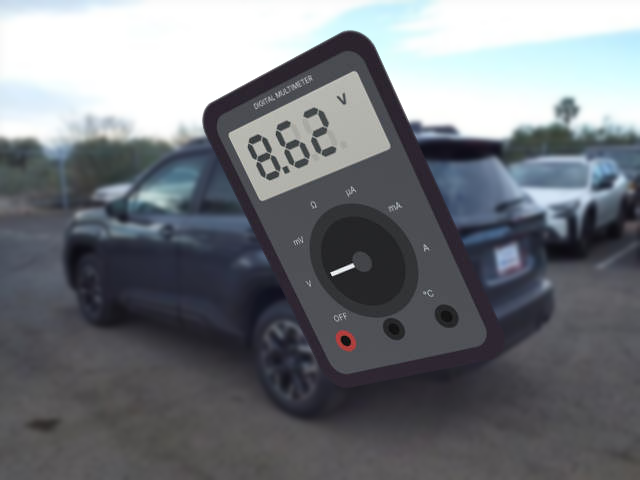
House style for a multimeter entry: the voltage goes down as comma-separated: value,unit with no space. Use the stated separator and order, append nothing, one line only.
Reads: 8.62,V
